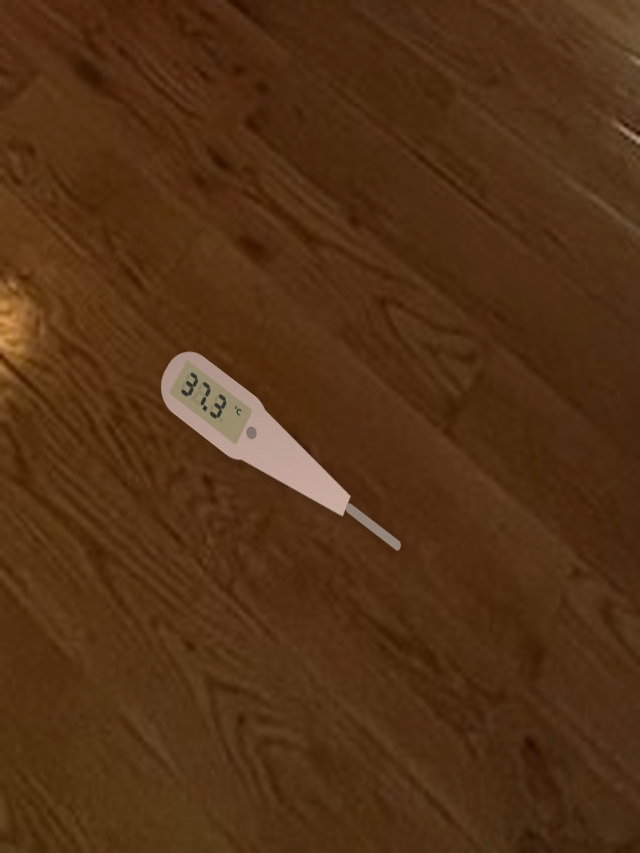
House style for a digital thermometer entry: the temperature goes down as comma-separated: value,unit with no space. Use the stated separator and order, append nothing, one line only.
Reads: 37.3,°C
